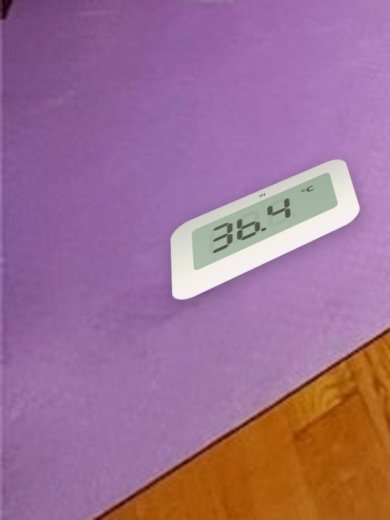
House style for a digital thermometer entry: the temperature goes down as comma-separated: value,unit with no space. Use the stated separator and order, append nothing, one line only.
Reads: 36.4,°C
